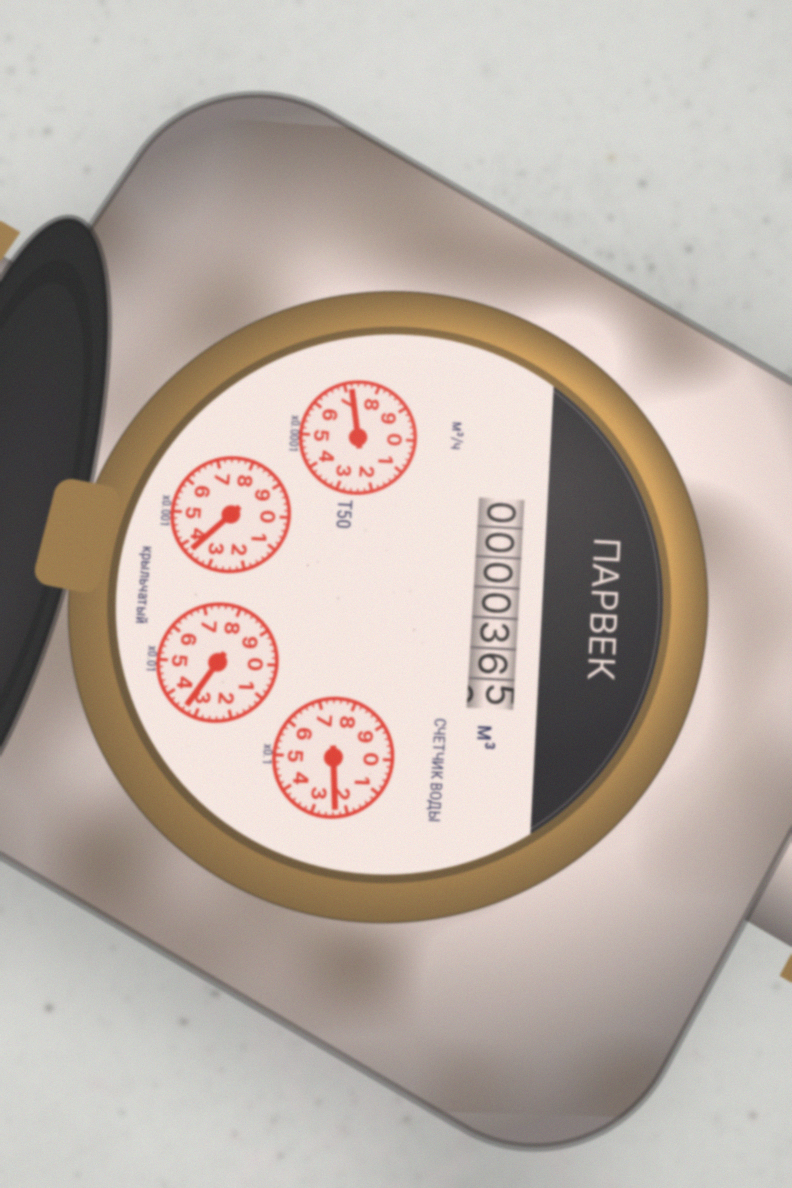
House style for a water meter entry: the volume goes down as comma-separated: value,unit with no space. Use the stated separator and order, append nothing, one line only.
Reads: 365.2337,m³
